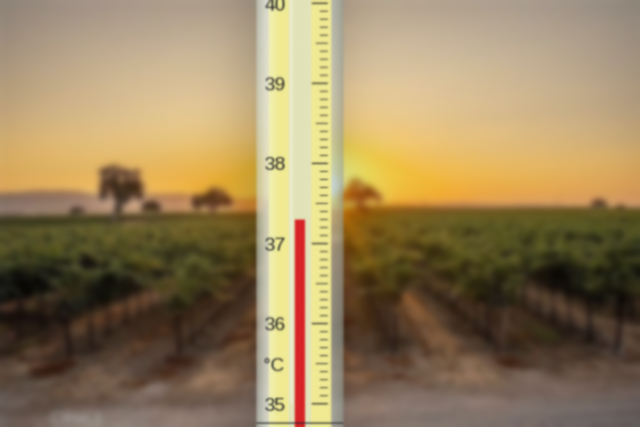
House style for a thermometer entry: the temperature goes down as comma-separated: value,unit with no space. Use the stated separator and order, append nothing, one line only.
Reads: 37.3,°C
